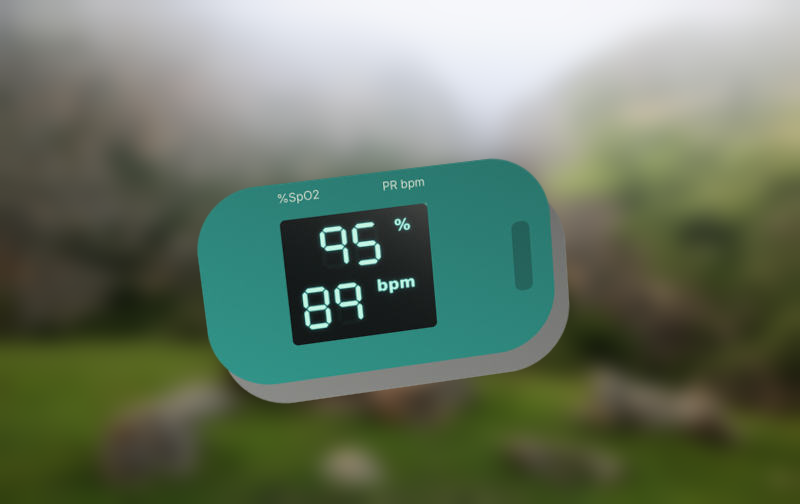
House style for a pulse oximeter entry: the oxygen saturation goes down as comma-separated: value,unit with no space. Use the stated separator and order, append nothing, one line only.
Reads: 95,%
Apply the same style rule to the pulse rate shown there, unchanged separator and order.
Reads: 89,bpm
